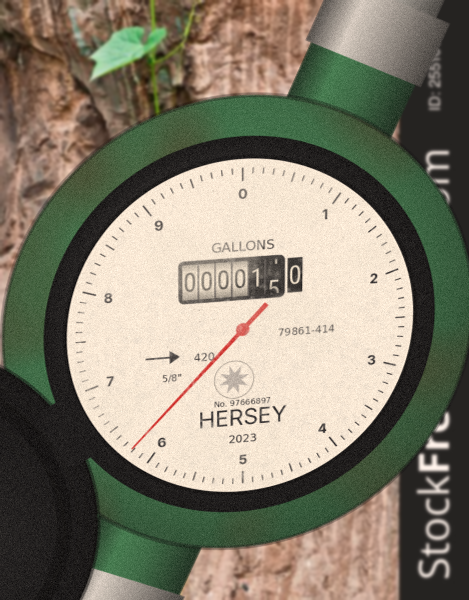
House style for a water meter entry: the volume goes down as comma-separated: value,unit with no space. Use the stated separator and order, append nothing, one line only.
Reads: 146.2,gal
